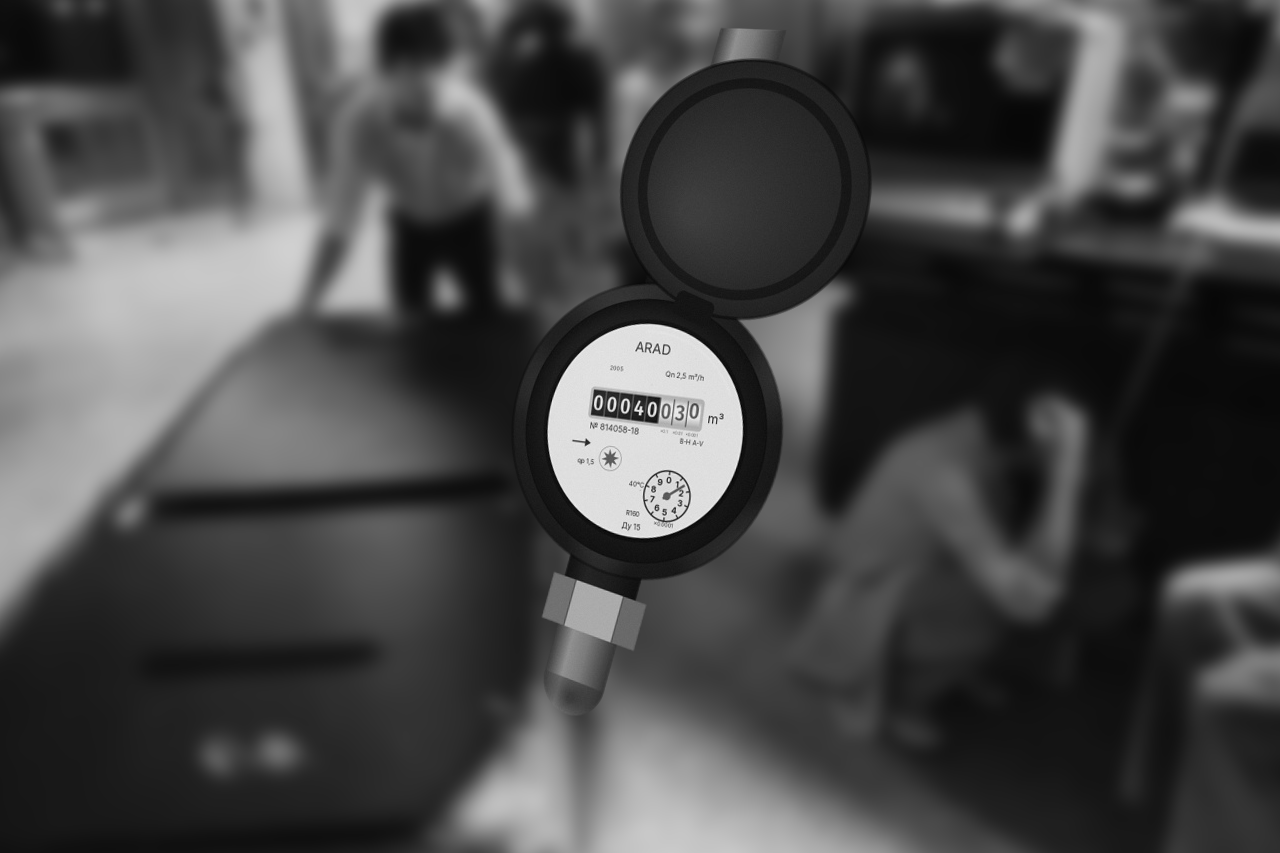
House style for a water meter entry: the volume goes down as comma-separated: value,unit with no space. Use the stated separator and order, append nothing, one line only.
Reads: 40.0301,m³
